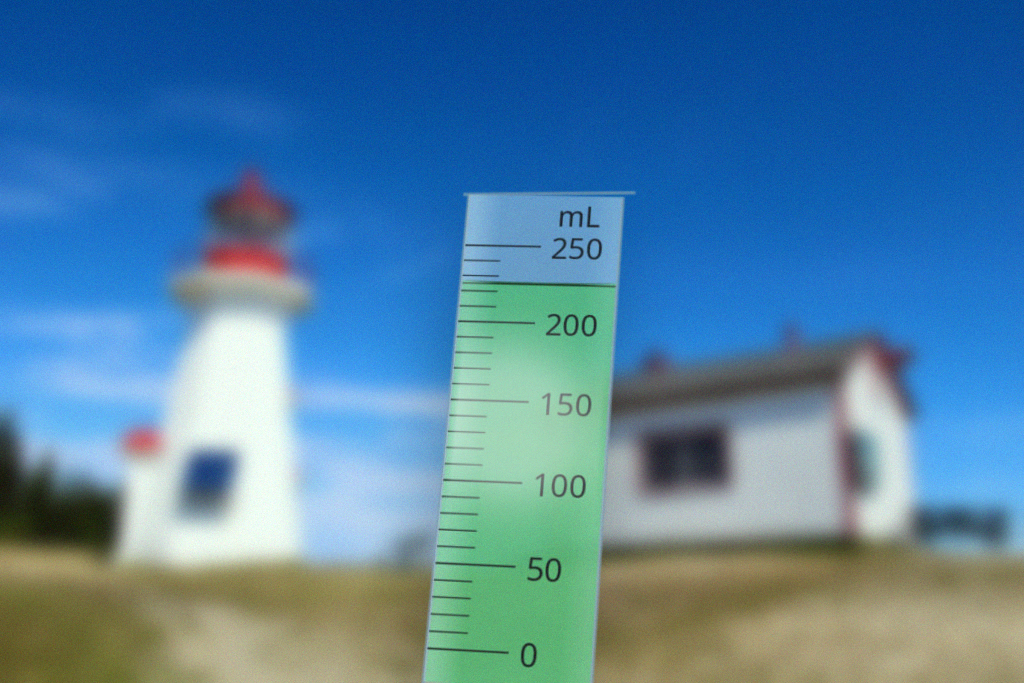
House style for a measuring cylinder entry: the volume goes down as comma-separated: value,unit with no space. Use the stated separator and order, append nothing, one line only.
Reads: 225,mL
